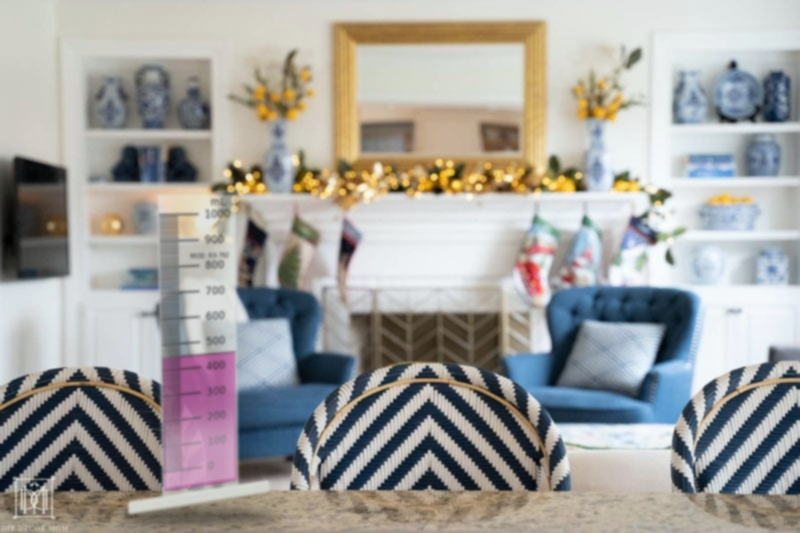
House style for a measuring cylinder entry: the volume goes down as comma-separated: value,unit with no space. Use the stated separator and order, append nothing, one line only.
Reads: 450,mL
